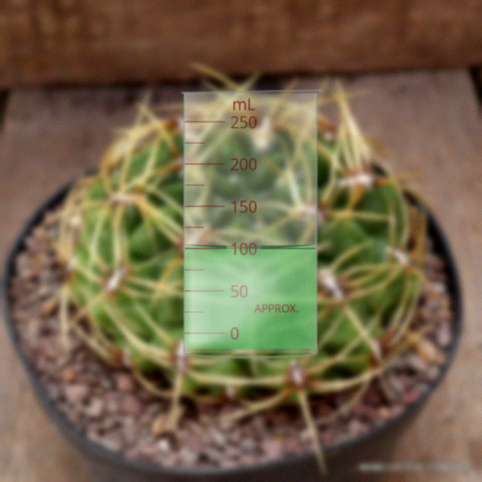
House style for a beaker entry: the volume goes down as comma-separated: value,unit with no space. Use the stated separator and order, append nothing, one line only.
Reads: 100,mL
